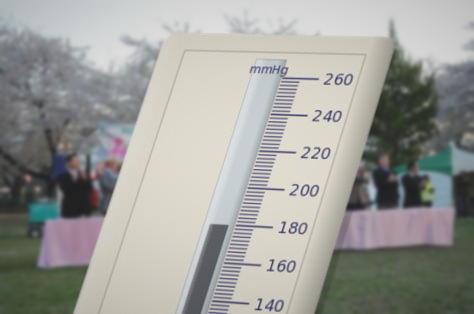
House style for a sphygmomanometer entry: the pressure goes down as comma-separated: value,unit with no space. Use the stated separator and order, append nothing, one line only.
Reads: 180,mmHg
